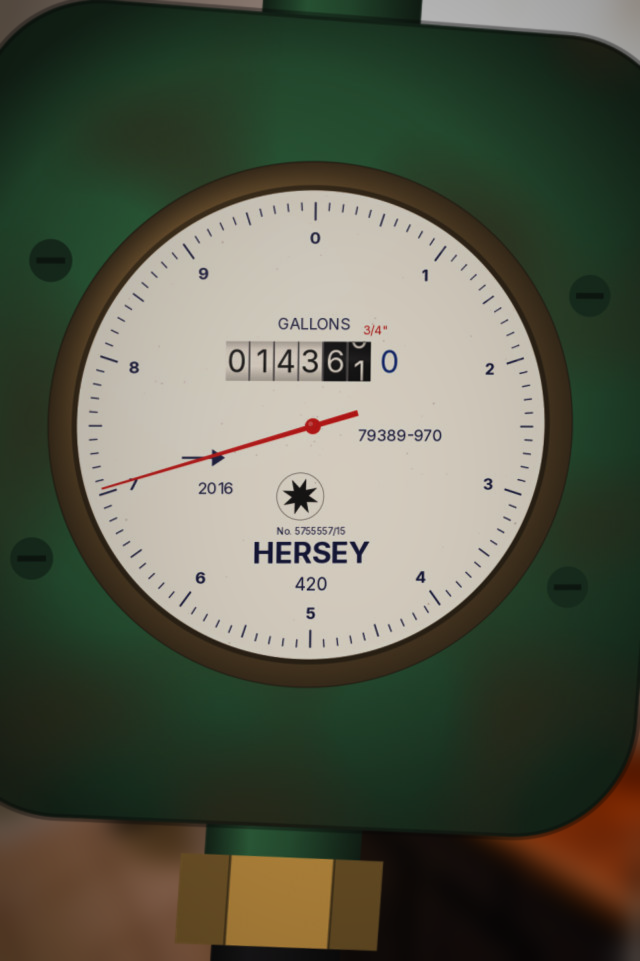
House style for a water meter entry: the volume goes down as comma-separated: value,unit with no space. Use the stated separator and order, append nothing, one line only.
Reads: 143607.0,gal
